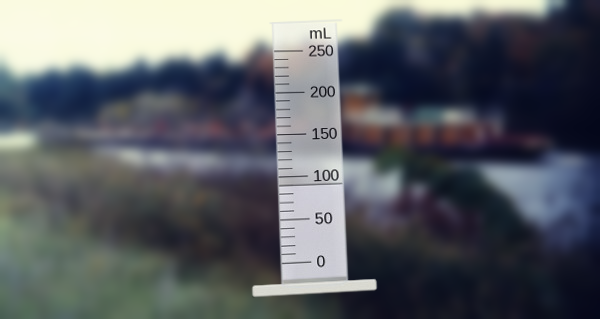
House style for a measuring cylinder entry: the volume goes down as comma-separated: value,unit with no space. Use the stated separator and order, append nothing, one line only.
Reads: 90,mL
